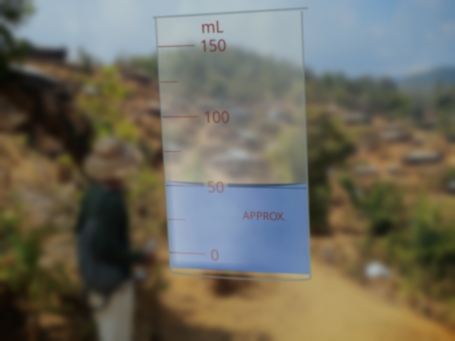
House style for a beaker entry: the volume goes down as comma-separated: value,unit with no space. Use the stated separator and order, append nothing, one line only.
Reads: 50,mL
